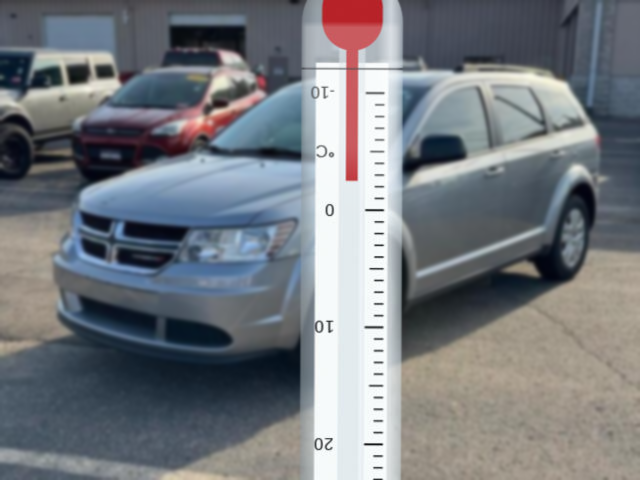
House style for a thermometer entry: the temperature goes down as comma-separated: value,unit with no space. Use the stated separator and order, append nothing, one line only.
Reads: -2.5,°C
